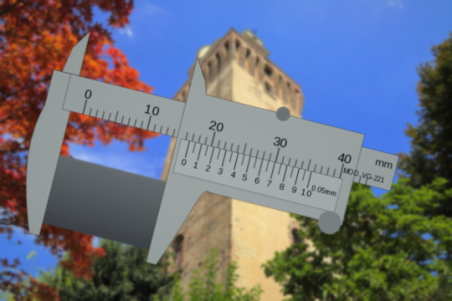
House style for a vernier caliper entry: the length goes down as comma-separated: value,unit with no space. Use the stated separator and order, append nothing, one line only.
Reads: 16.6,mm
